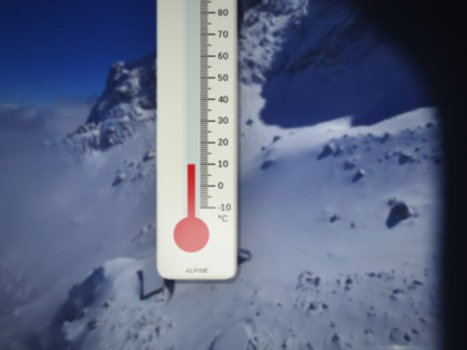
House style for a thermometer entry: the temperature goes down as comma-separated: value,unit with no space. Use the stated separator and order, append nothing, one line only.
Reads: 10,°C
